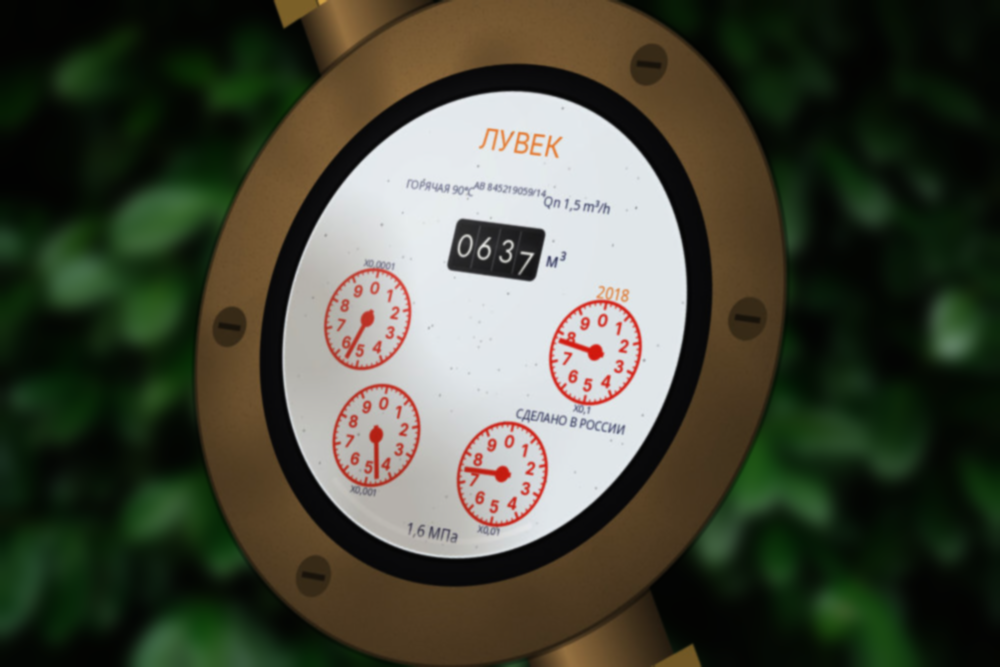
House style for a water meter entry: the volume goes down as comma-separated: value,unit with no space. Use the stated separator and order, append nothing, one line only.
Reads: 636.7745,m³
